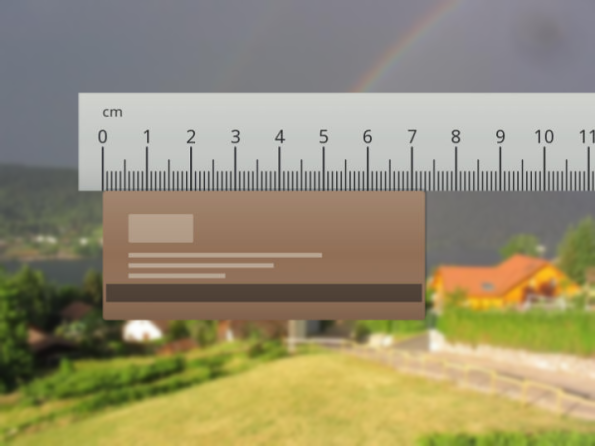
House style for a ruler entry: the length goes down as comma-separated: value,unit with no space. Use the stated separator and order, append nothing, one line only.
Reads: 7.3,cm
